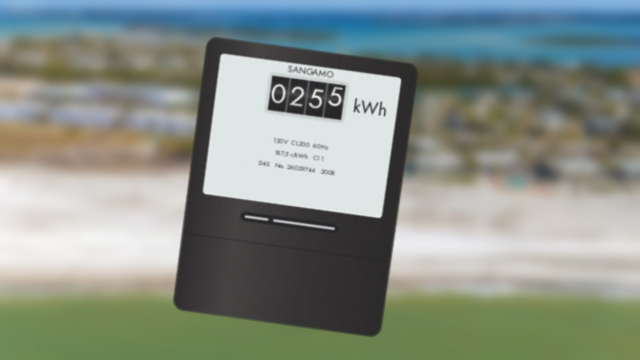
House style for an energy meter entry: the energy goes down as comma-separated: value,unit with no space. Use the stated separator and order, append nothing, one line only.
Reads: 255,kWh
